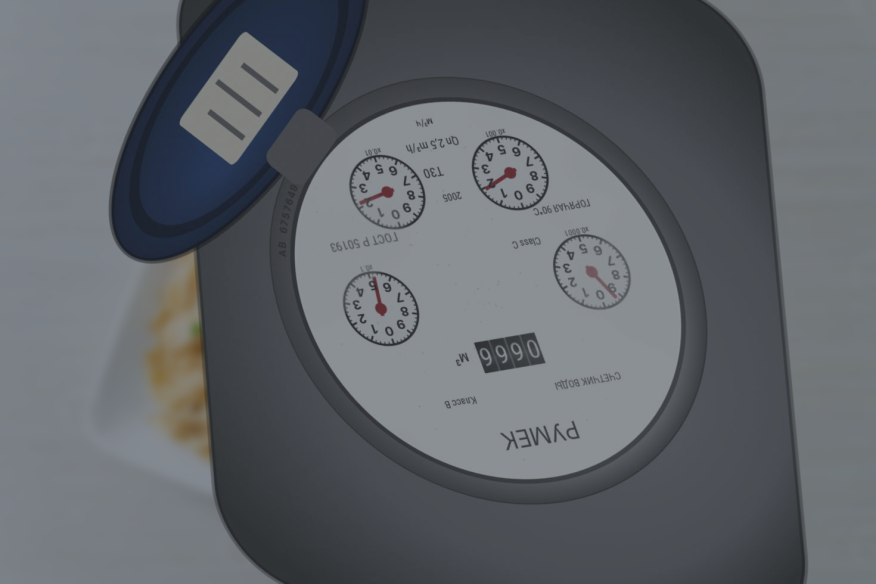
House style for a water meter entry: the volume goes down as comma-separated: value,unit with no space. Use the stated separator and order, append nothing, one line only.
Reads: 666.5219,m³
